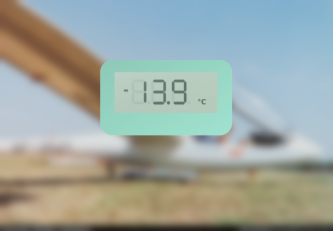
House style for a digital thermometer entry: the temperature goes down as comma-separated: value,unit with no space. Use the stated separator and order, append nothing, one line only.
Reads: -13.9,°C
